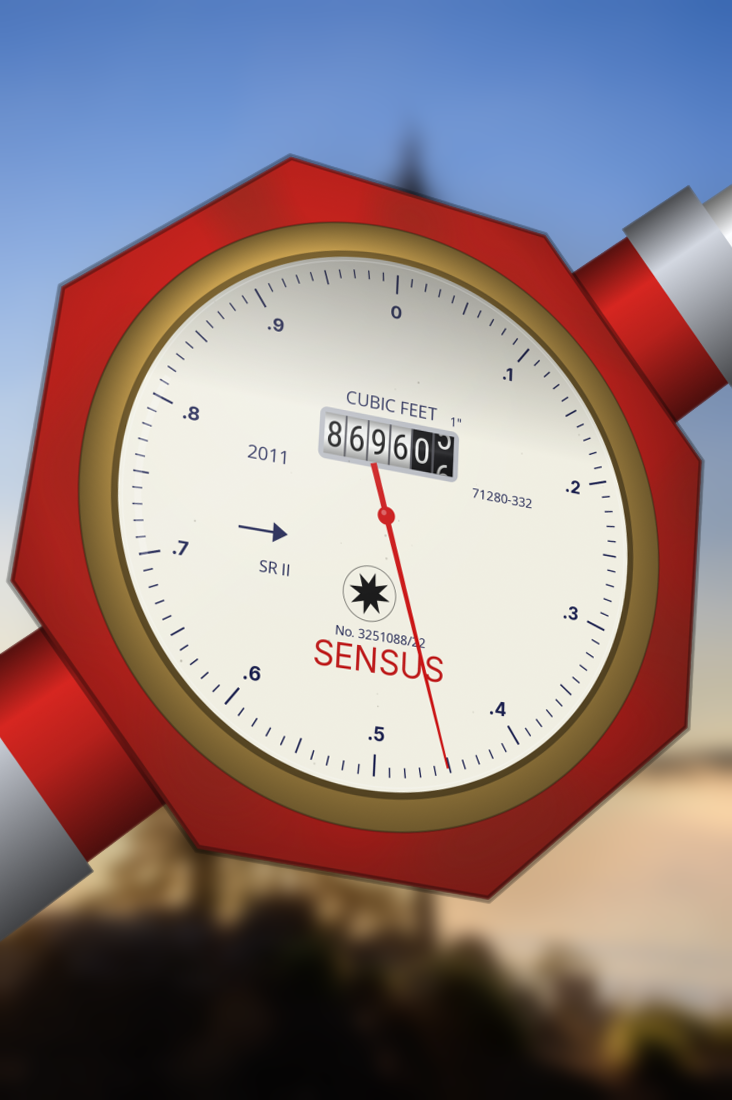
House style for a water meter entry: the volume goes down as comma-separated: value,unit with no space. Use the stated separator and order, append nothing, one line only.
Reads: 869605.45,ft³
